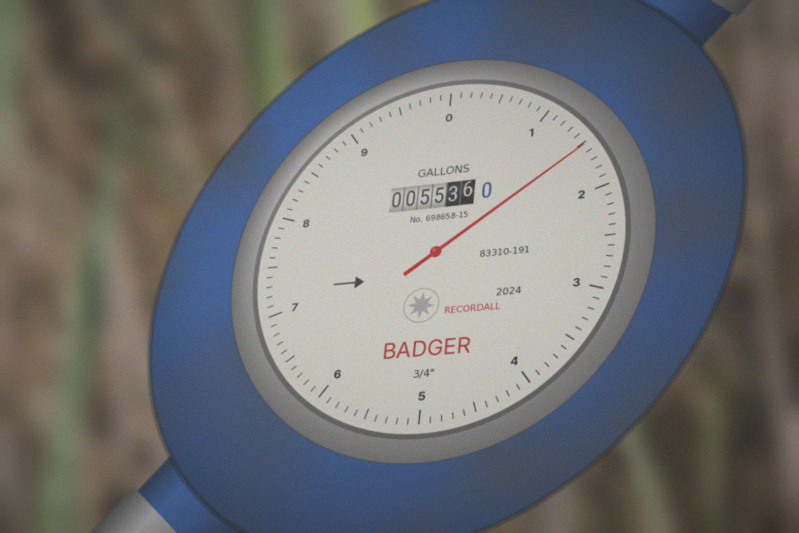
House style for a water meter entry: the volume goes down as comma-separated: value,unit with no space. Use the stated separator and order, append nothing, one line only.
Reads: 55361.5,gal
